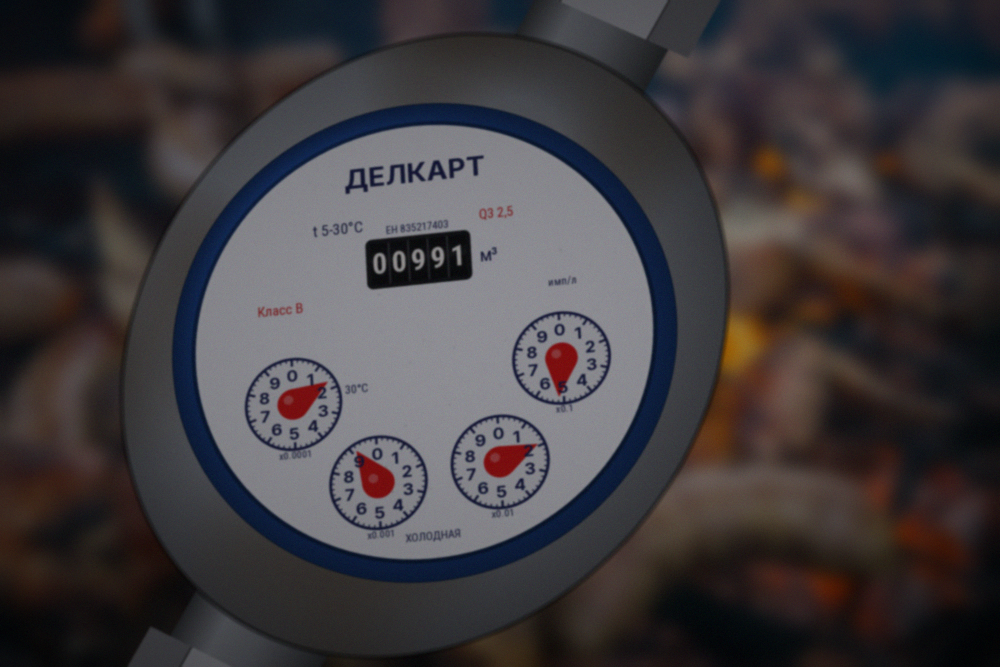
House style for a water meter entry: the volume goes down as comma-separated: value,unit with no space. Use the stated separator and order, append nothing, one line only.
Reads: 991.5191,m³
